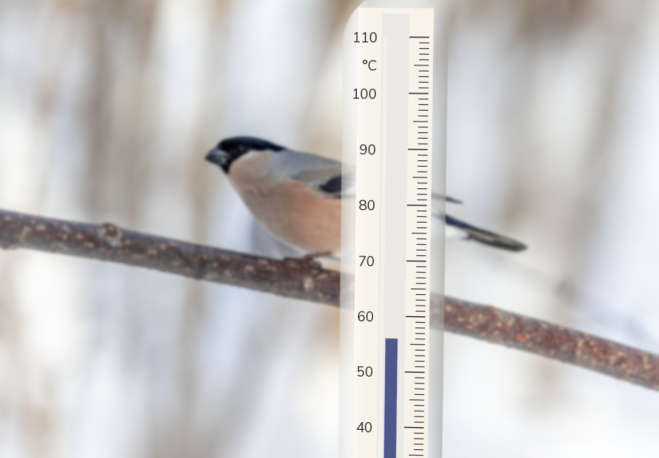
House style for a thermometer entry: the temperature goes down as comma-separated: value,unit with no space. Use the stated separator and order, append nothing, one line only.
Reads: 56,°C
